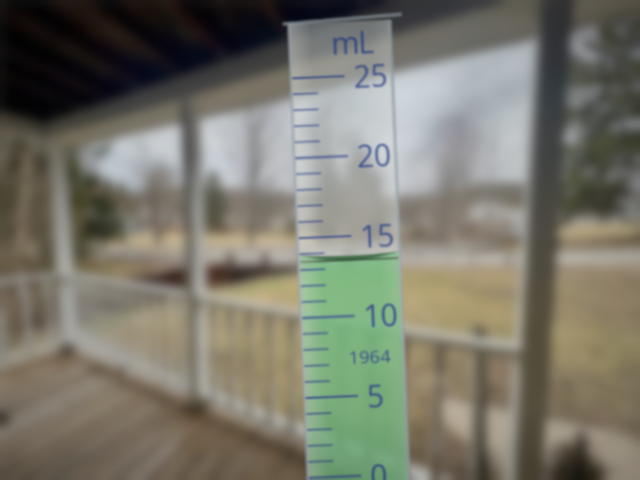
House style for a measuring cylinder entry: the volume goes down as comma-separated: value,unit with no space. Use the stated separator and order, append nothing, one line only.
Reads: 13.5,mL
